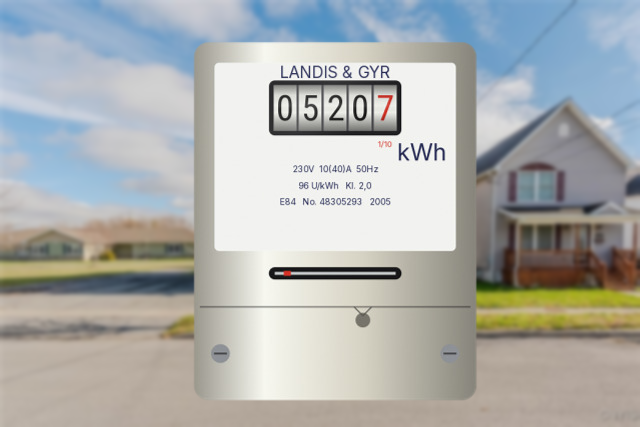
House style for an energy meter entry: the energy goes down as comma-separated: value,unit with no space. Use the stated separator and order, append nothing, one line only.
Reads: 520.7,kWh
